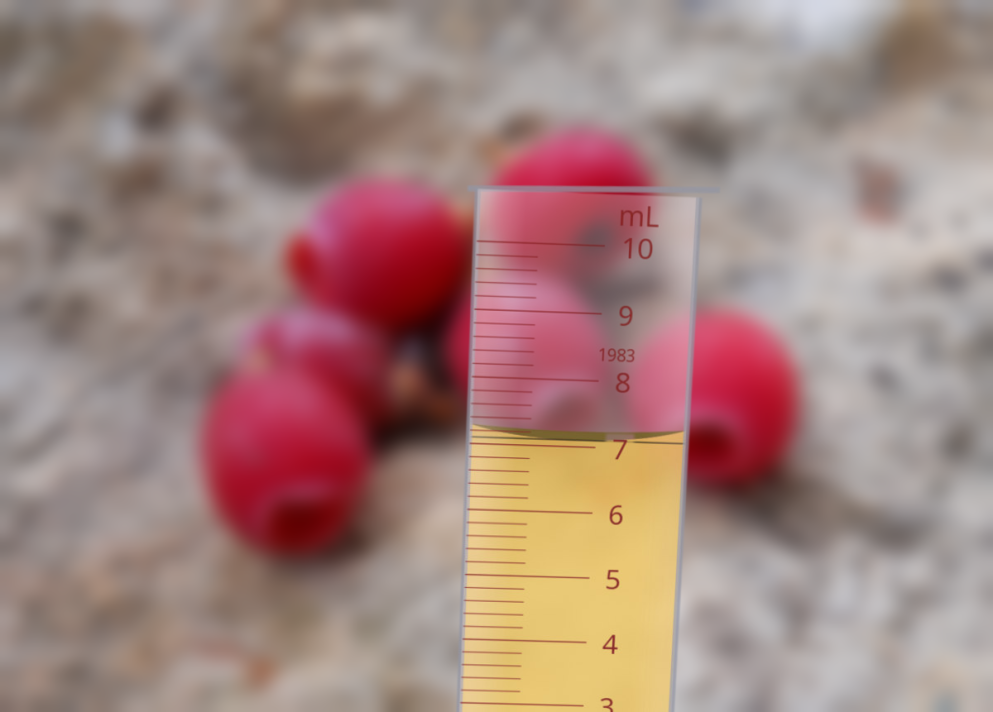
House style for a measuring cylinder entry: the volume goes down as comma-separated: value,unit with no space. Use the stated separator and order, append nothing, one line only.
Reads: 7.1,mL
